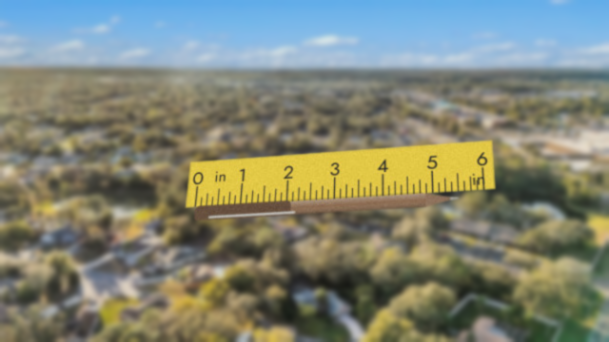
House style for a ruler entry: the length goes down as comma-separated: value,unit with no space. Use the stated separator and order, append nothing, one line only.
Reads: 5.5,in
